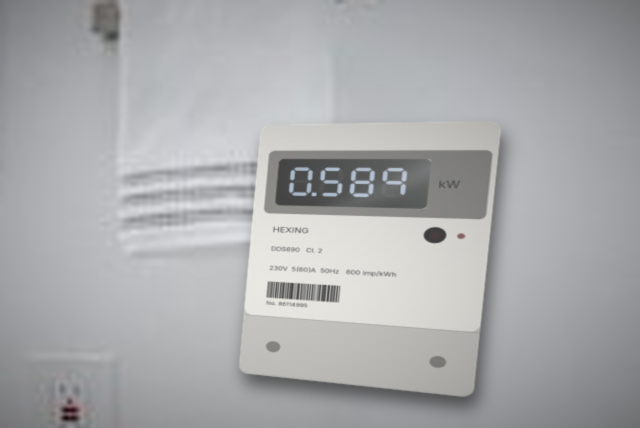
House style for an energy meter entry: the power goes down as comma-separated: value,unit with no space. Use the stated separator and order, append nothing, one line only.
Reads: 0.589,kW
